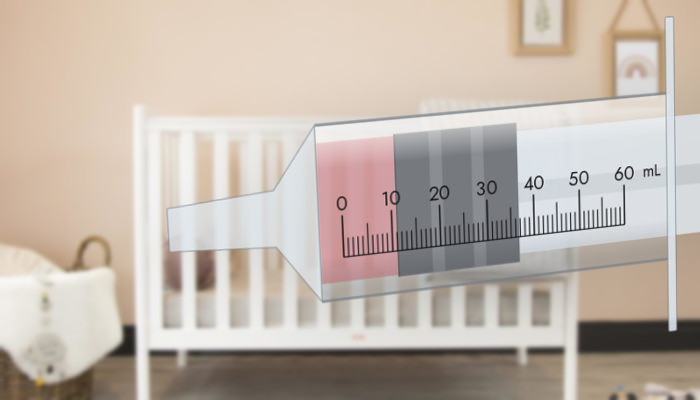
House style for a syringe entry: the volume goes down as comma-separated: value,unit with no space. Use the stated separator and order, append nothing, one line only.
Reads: 11,mL
